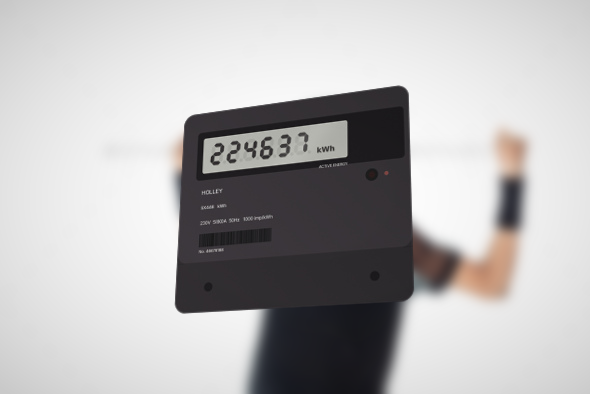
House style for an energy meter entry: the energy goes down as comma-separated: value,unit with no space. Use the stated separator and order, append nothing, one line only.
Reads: 224637,kWh
